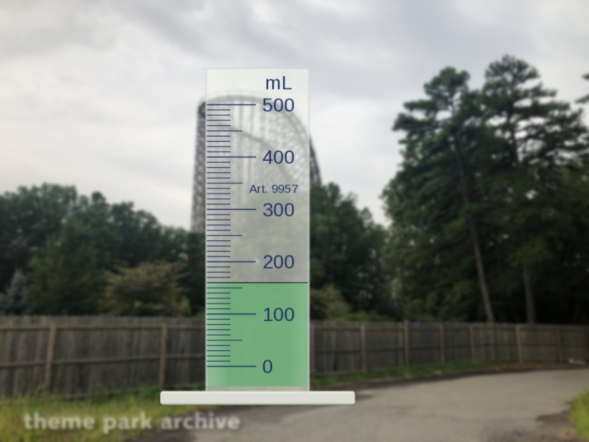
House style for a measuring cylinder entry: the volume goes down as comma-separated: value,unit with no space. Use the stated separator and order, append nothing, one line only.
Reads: 160,mL
